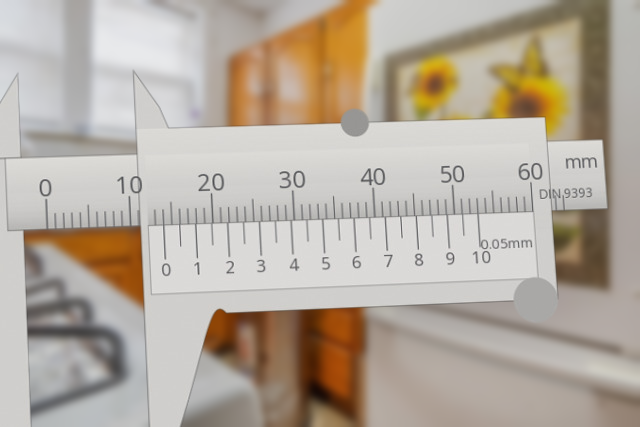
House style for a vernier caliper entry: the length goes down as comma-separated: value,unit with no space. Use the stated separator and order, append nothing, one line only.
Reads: 14.0,mm
